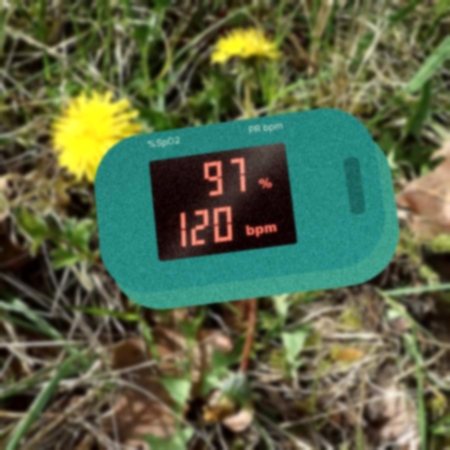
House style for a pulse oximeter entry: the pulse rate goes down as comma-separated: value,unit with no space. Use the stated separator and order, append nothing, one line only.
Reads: 120,bpm
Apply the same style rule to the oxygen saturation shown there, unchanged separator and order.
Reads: 97,%
